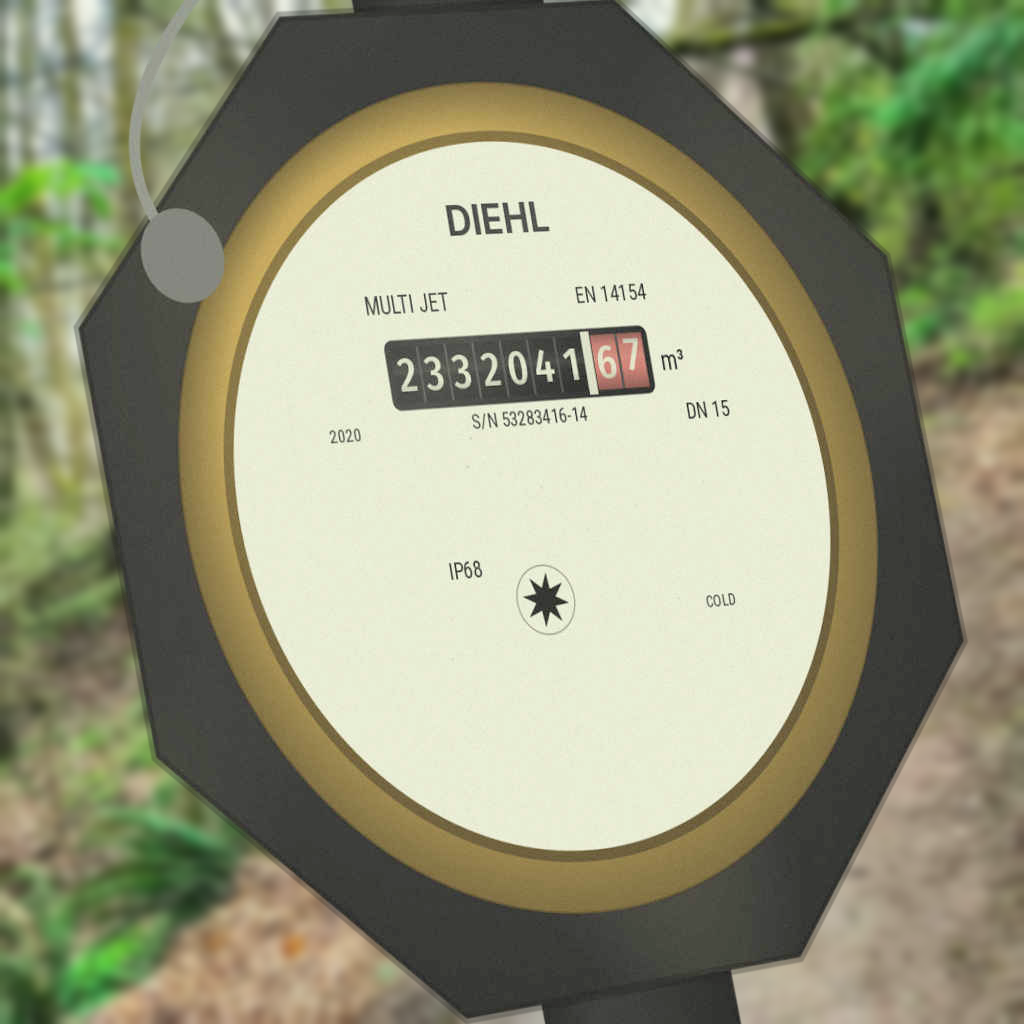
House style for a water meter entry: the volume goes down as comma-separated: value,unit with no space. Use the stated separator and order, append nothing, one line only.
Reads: 2332041.67,m³
